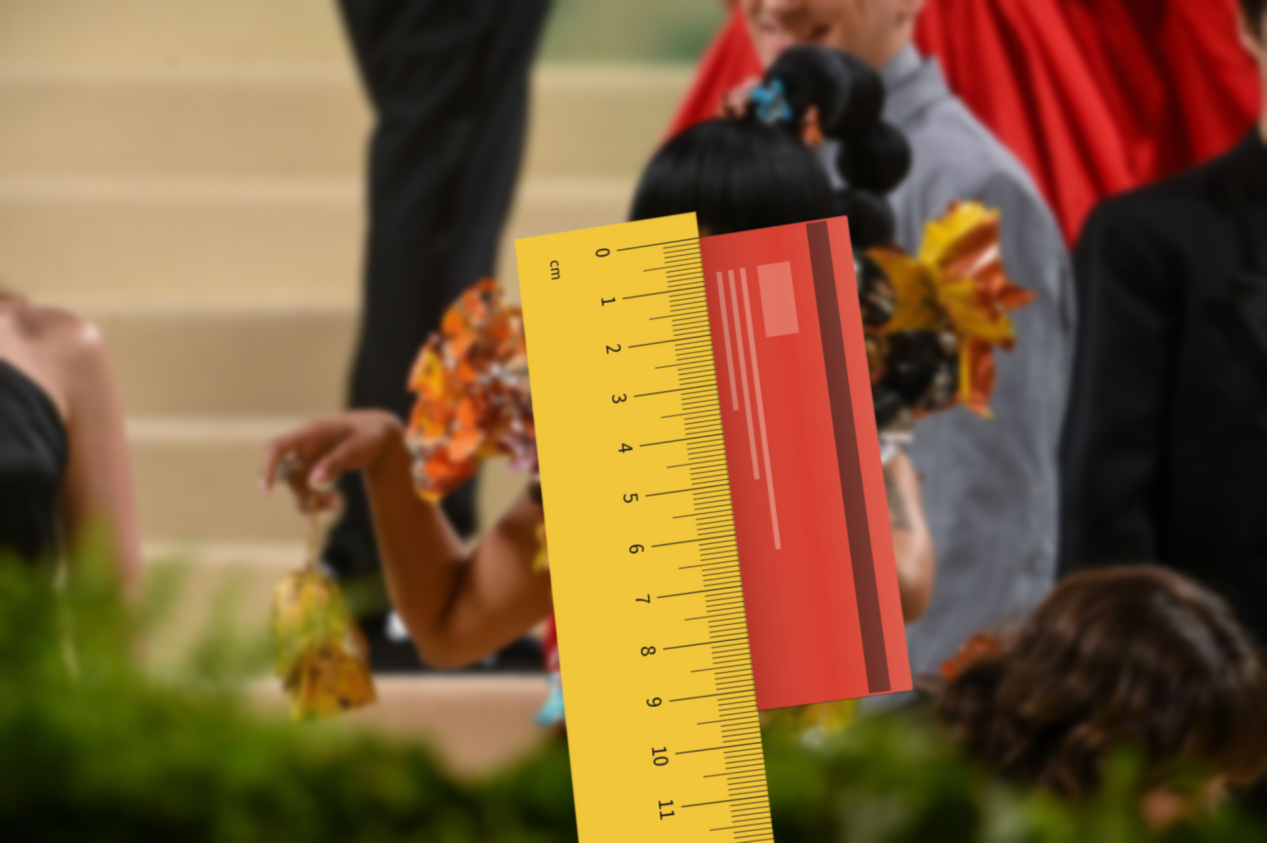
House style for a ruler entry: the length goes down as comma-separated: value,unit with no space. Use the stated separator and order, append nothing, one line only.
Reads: 9.4,cm
